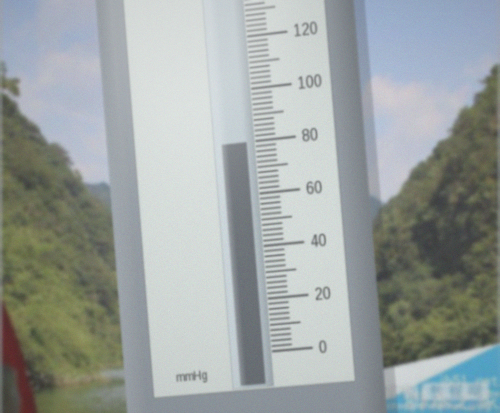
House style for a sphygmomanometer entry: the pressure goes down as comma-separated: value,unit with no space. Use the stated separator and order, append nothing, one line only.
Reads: 80,mmHg
